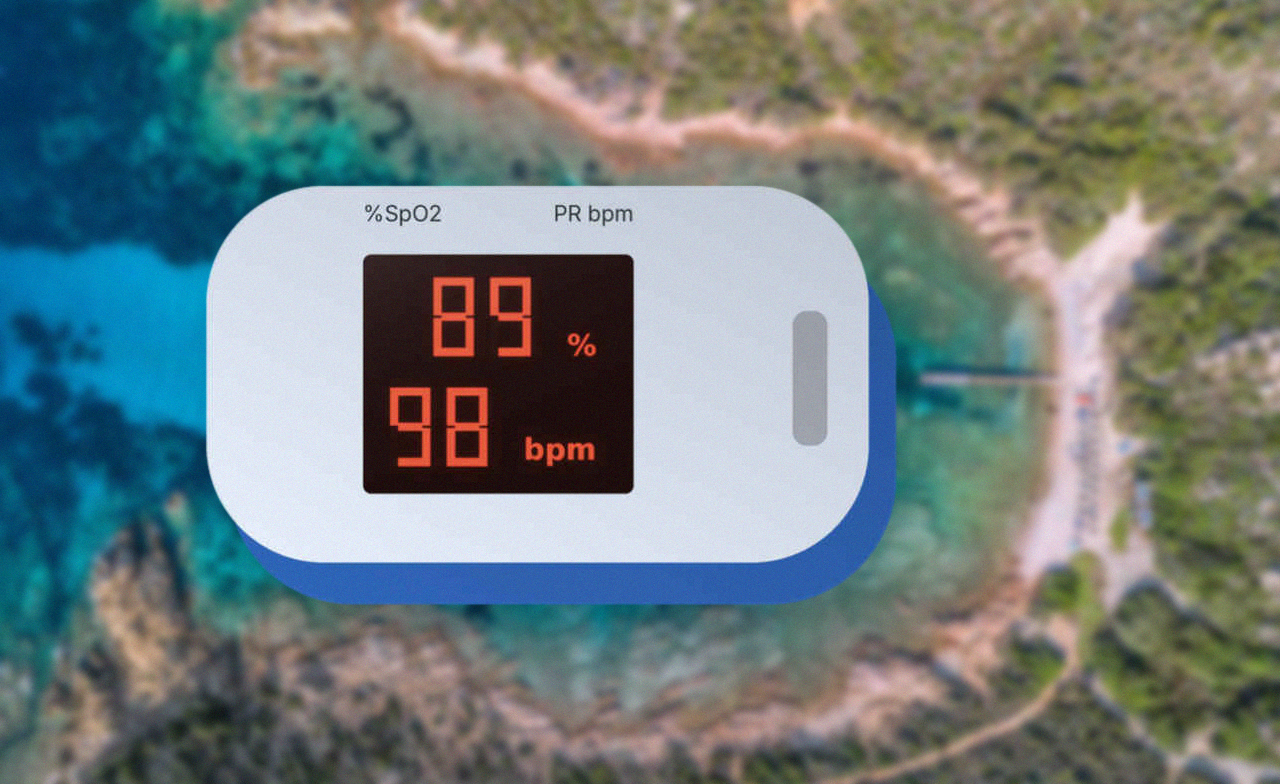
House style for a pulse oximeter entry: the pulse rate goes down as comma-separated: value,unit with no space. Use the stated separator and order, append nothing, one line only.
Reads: 98,bpm
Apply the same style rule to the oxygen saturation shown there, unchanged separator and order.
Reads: 89,%
